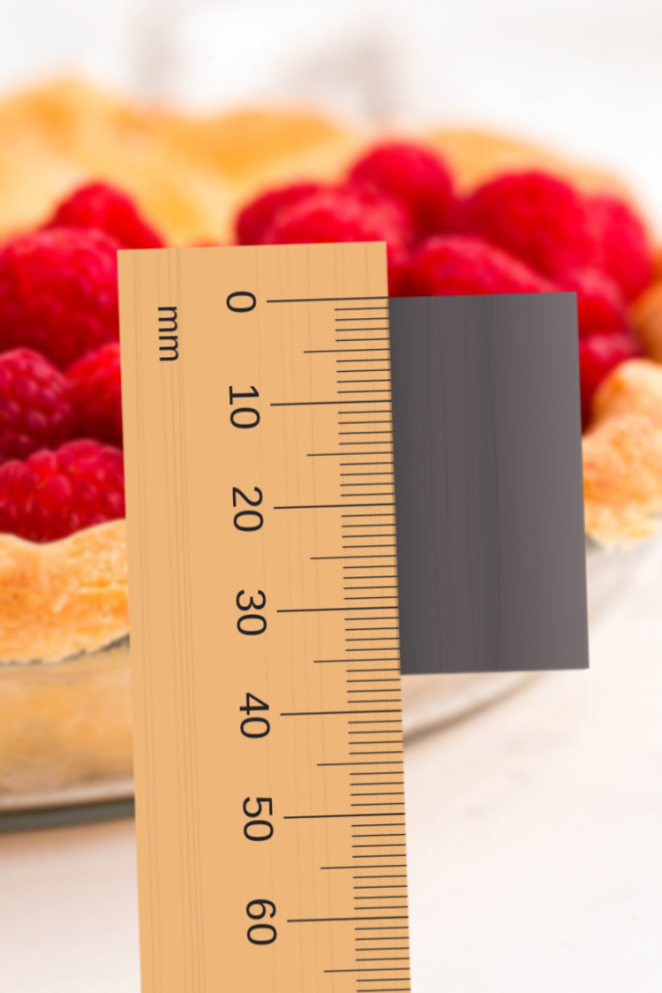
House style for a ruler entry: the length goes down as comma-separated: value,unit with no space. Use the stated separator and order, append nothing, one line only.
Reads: 36.5,mm
